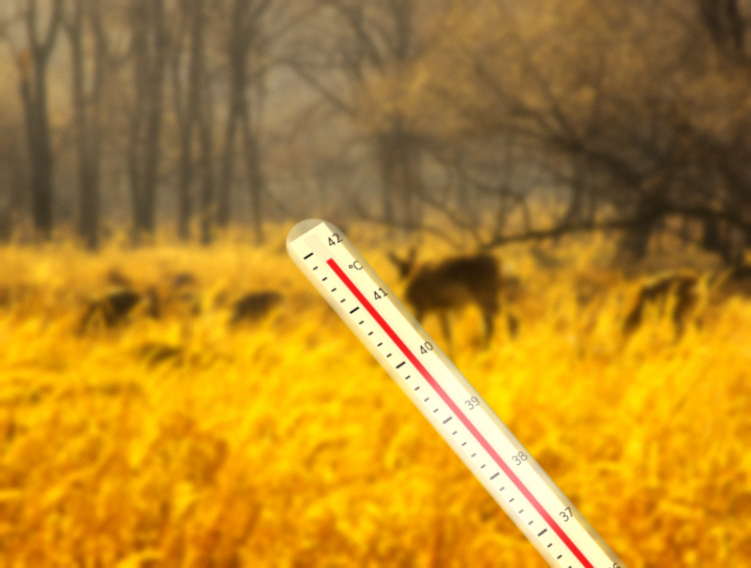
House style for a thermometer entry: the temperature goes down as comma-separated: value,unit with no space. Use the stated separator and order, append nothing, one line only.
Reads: 41.8,°C
